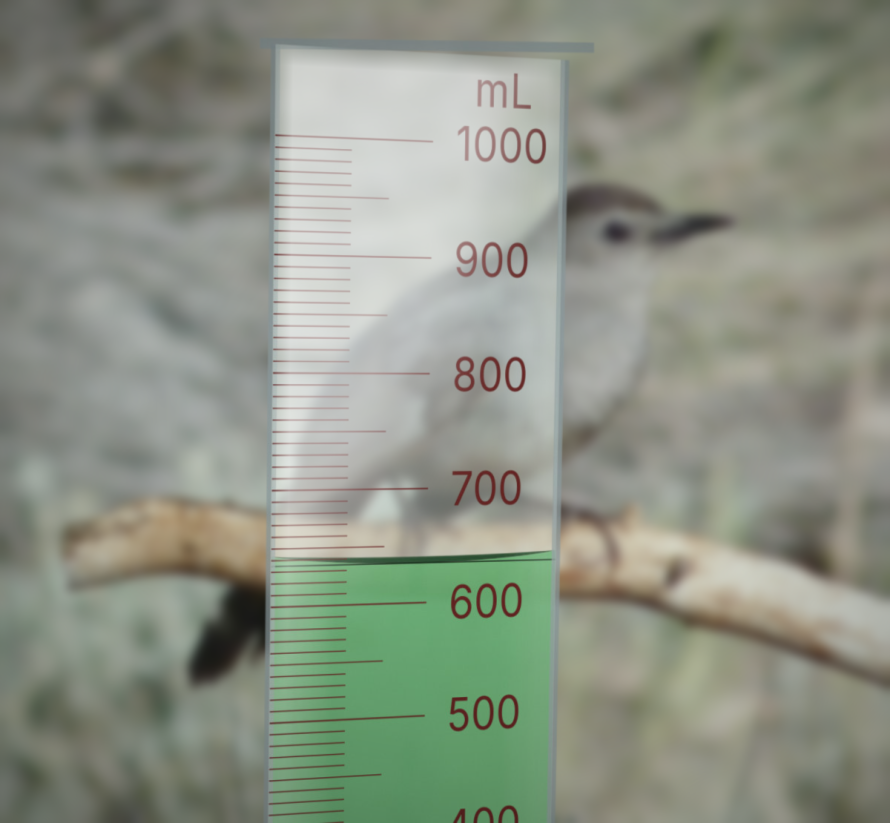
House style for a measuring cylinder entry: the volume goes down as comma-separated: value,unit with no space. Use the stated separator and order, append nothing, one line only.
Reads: 635,mL
